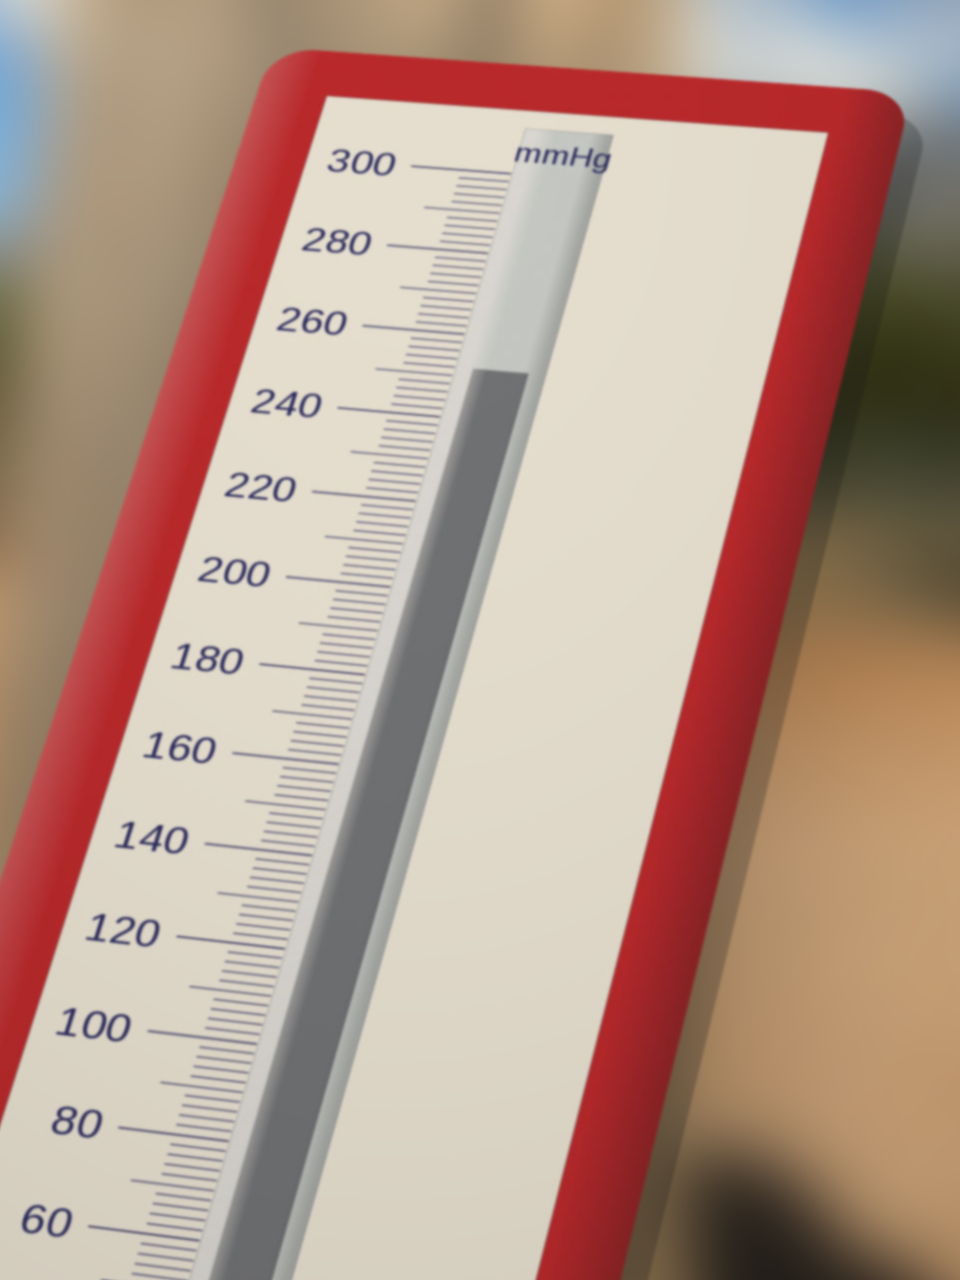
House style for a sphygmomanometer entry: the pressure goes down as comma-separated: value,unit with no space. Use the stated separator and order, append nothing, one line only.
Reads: 252,mmHg
